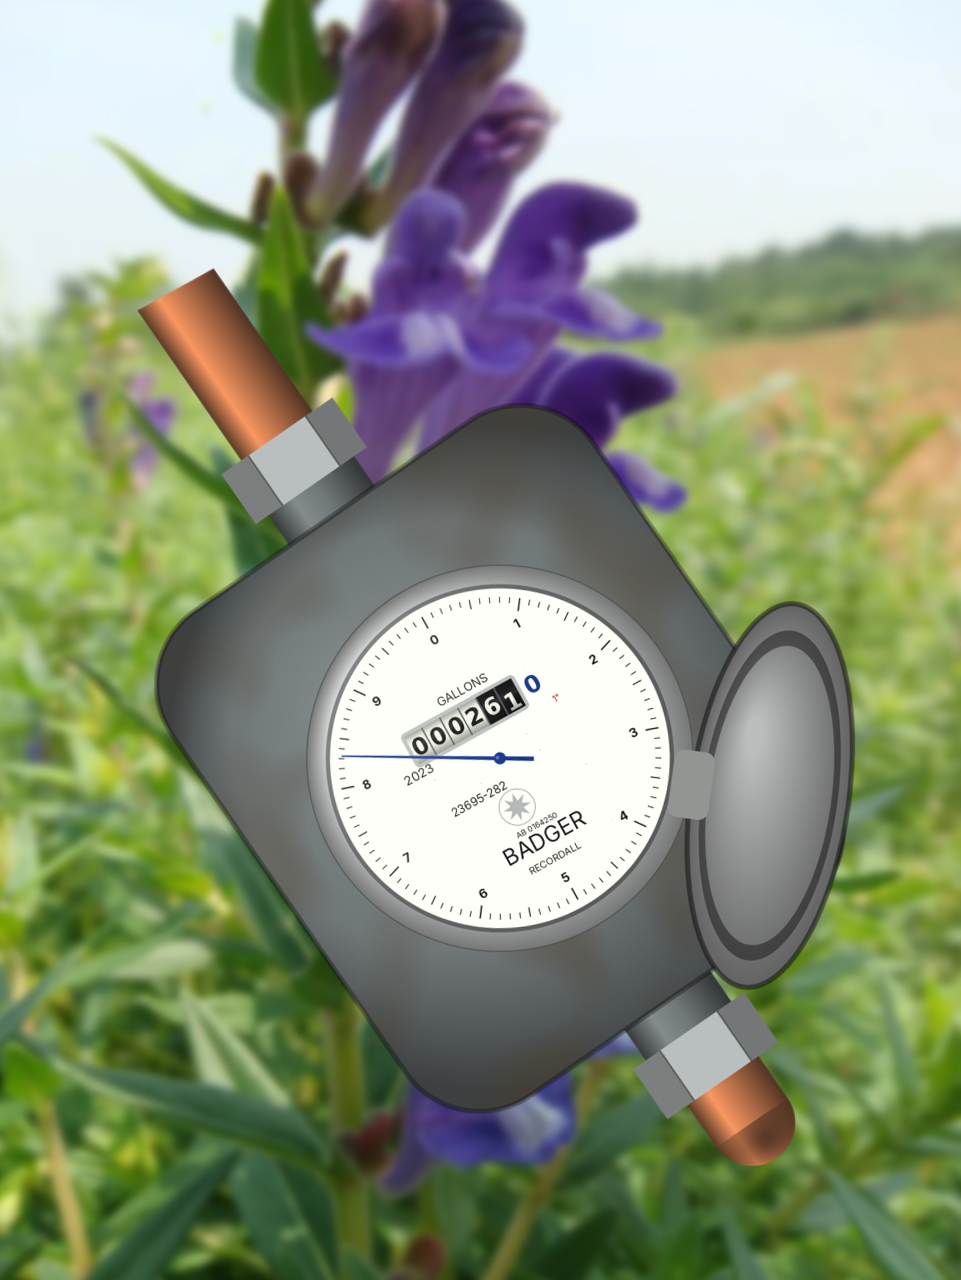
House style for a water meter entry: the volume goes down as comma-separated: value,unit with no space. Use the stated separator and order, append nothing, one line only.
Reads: 2608.3,gal
